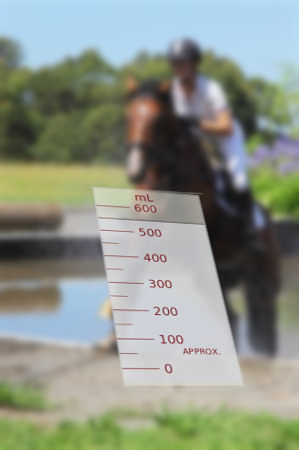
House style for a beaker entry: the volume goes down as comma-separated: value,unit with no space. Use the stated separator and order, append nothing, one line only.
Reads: 550,mL
